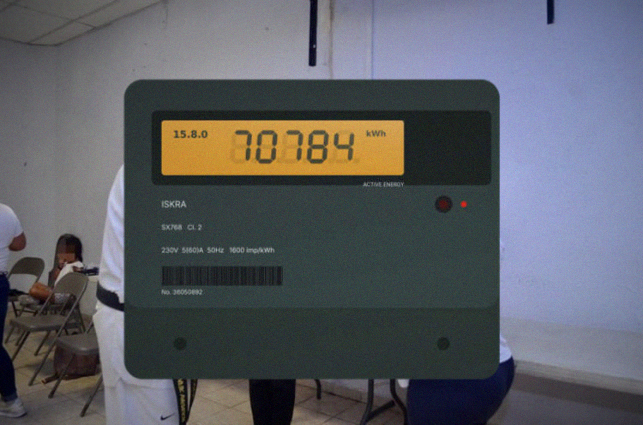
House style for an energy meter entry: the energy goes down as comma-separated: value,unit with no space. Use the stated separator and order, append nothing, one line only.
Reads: 70784,kWh
